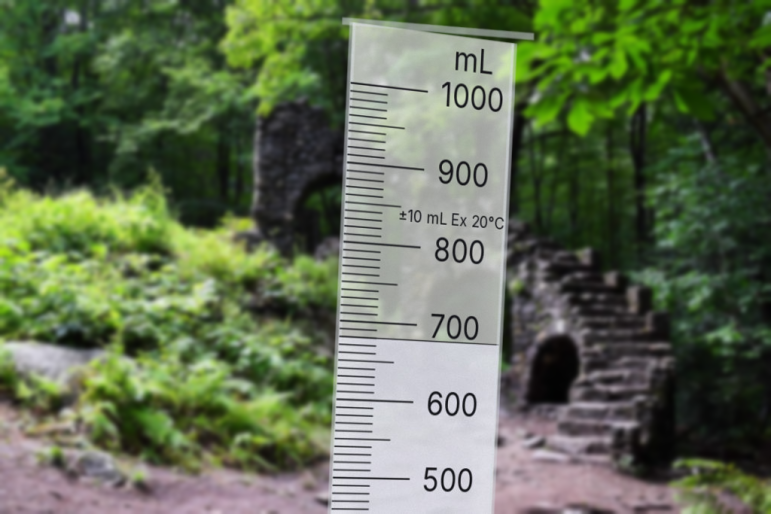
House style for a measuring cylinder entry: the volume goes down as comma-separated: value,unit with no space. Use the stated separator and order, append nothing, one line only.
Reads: 680,mL
